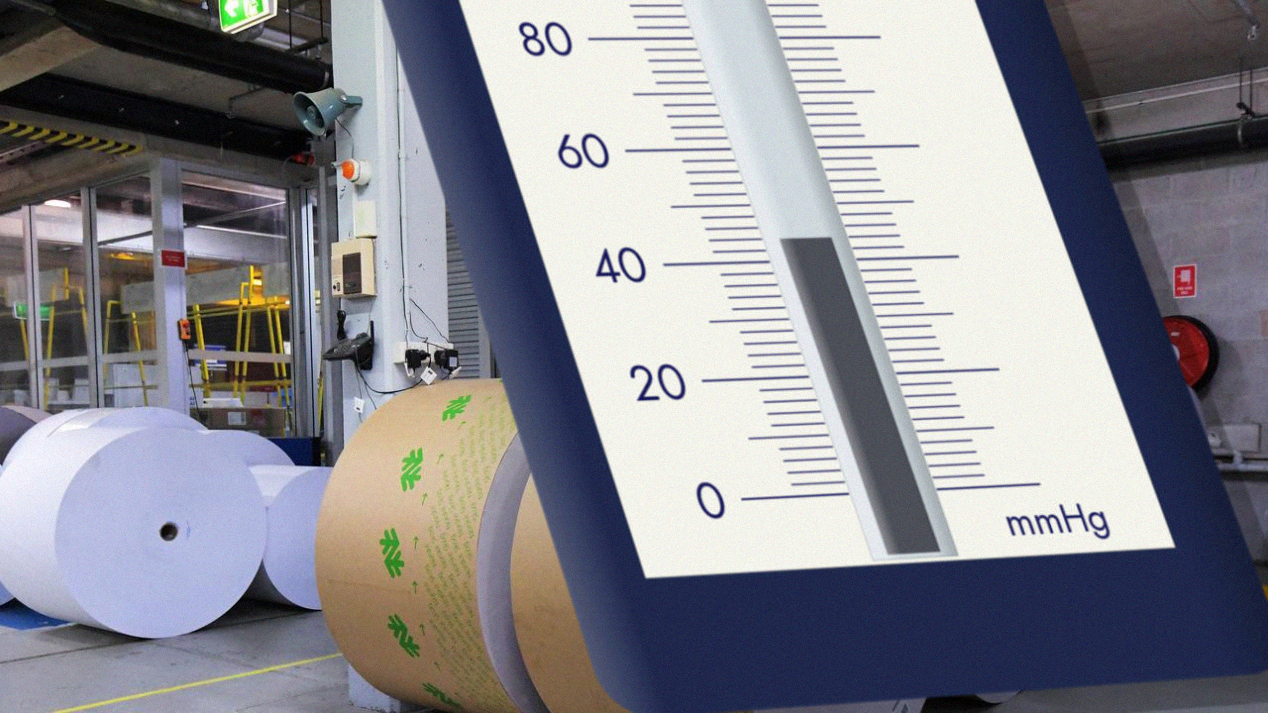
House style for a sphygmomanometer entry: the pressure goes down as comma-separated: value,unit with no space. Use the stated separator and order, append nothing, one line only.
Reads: 44,mmHg
